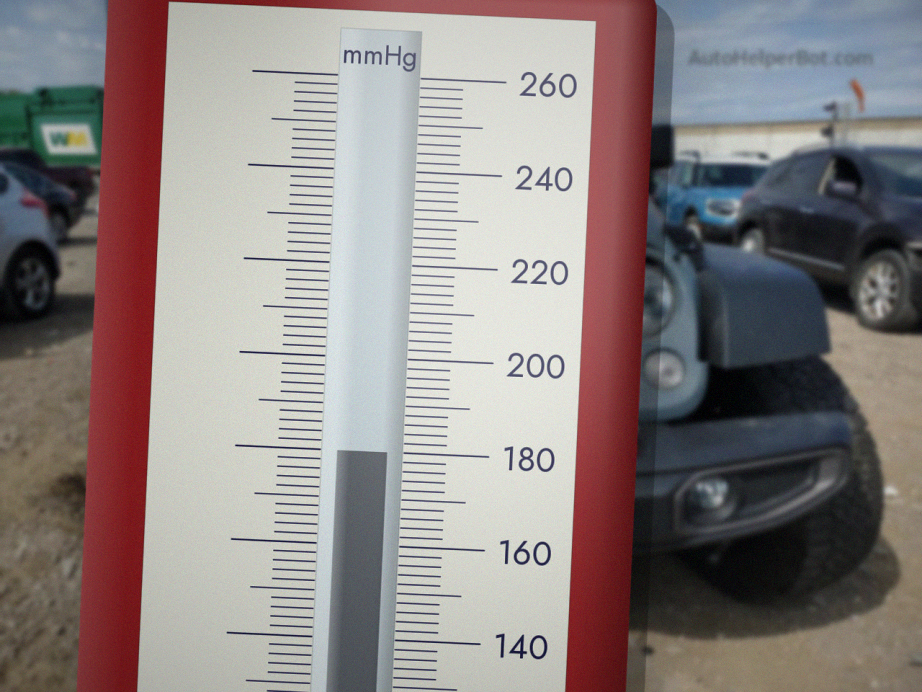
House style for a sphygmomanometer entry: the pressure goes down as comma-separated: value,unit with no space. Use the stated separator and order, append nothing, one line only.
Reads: 180,mmHg
